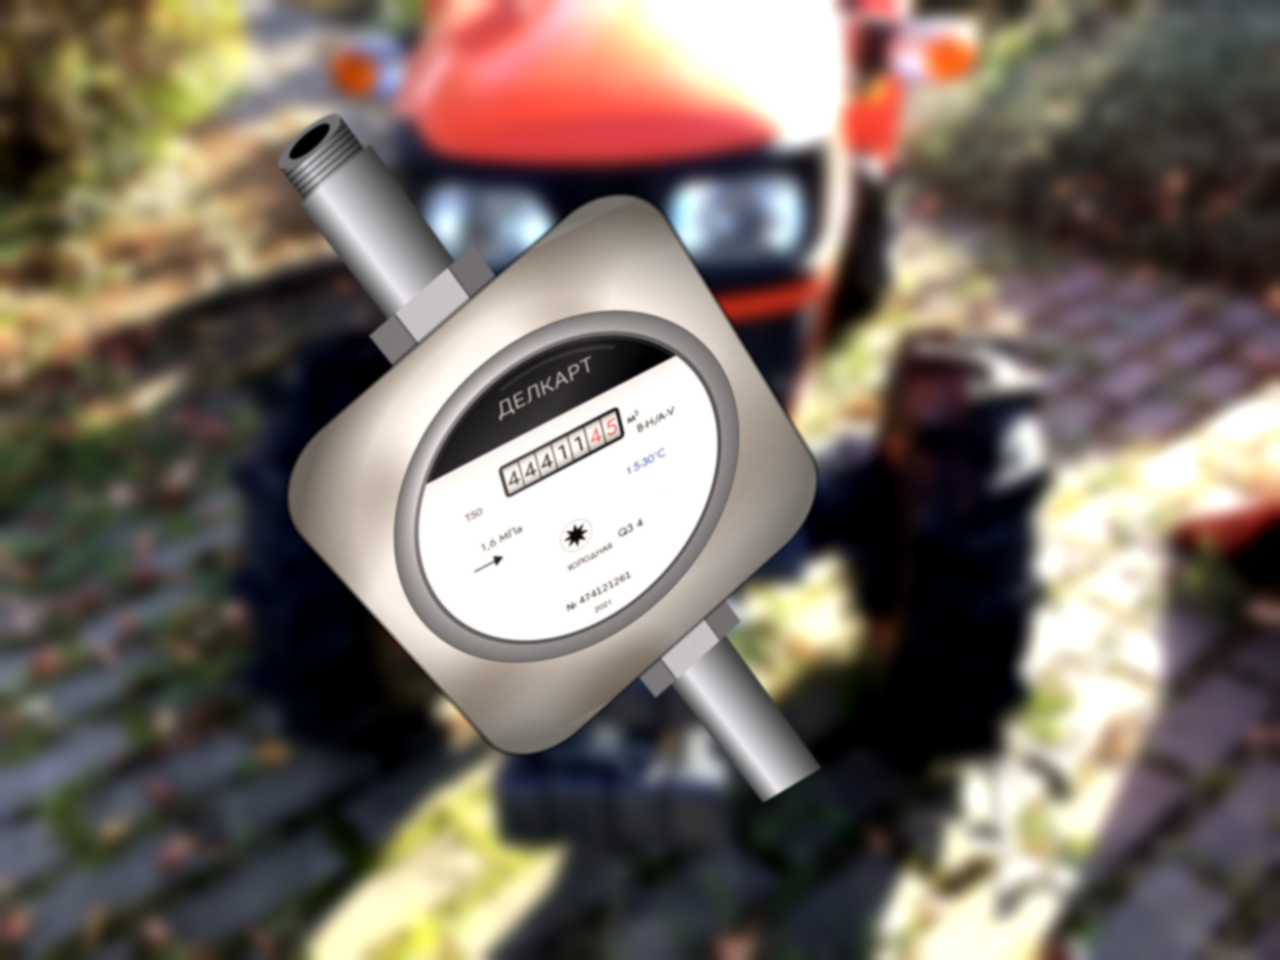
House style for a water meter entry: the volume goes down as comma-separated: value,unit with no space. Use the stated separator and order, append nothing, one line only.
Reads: 44411.45,m³
